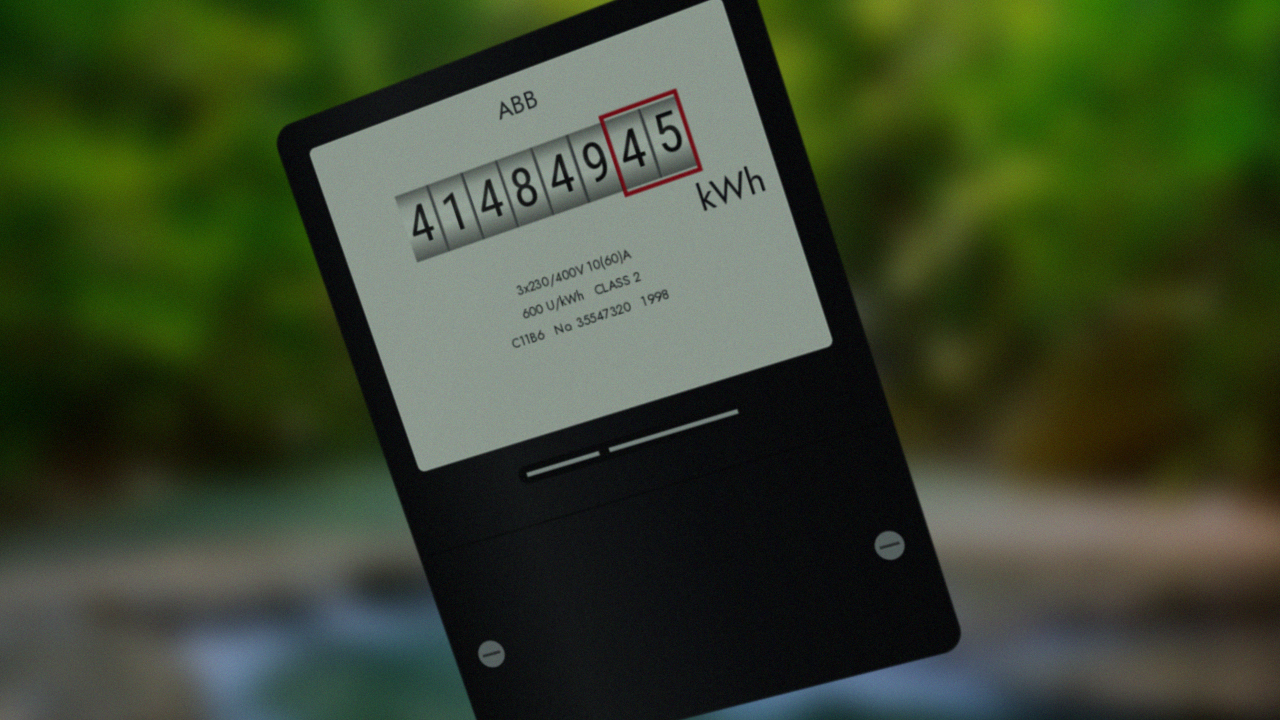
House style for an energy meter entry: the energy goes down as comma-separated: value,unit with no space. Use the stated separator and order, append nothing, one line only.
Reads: 414849.45,kWh
